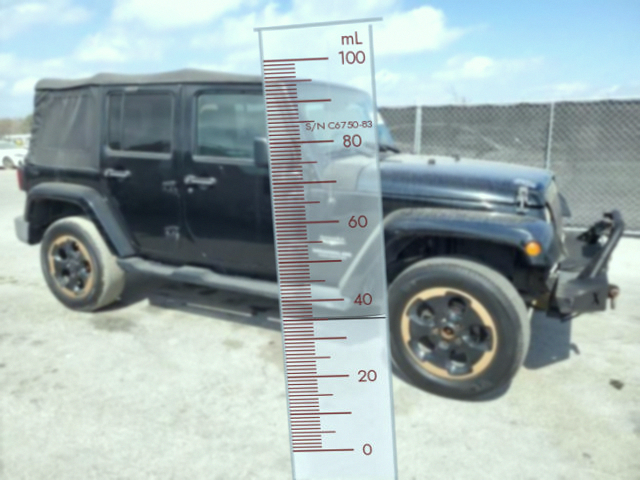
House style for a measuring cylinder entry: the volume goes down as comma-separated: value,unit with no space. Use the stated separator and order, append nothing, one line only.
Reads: 35,mL
